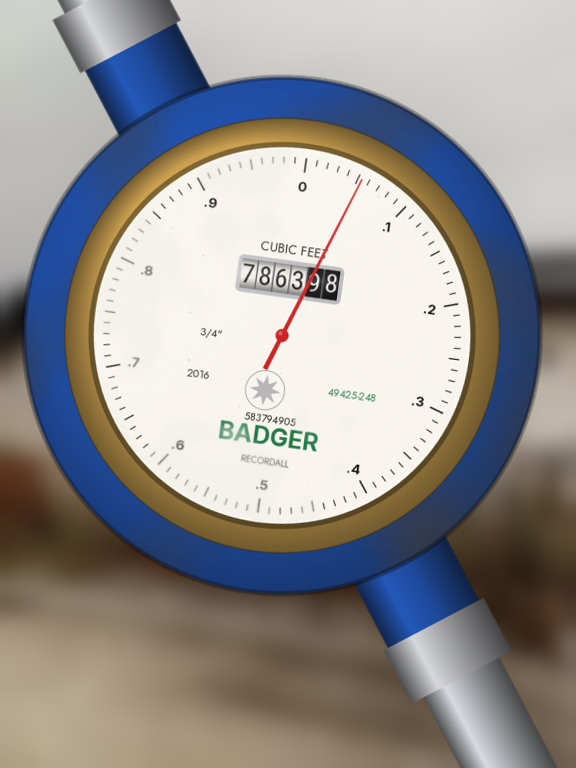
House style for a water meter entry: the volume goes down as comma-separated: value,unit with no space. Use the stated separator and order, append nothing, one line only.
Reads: 786398.05,ft³
